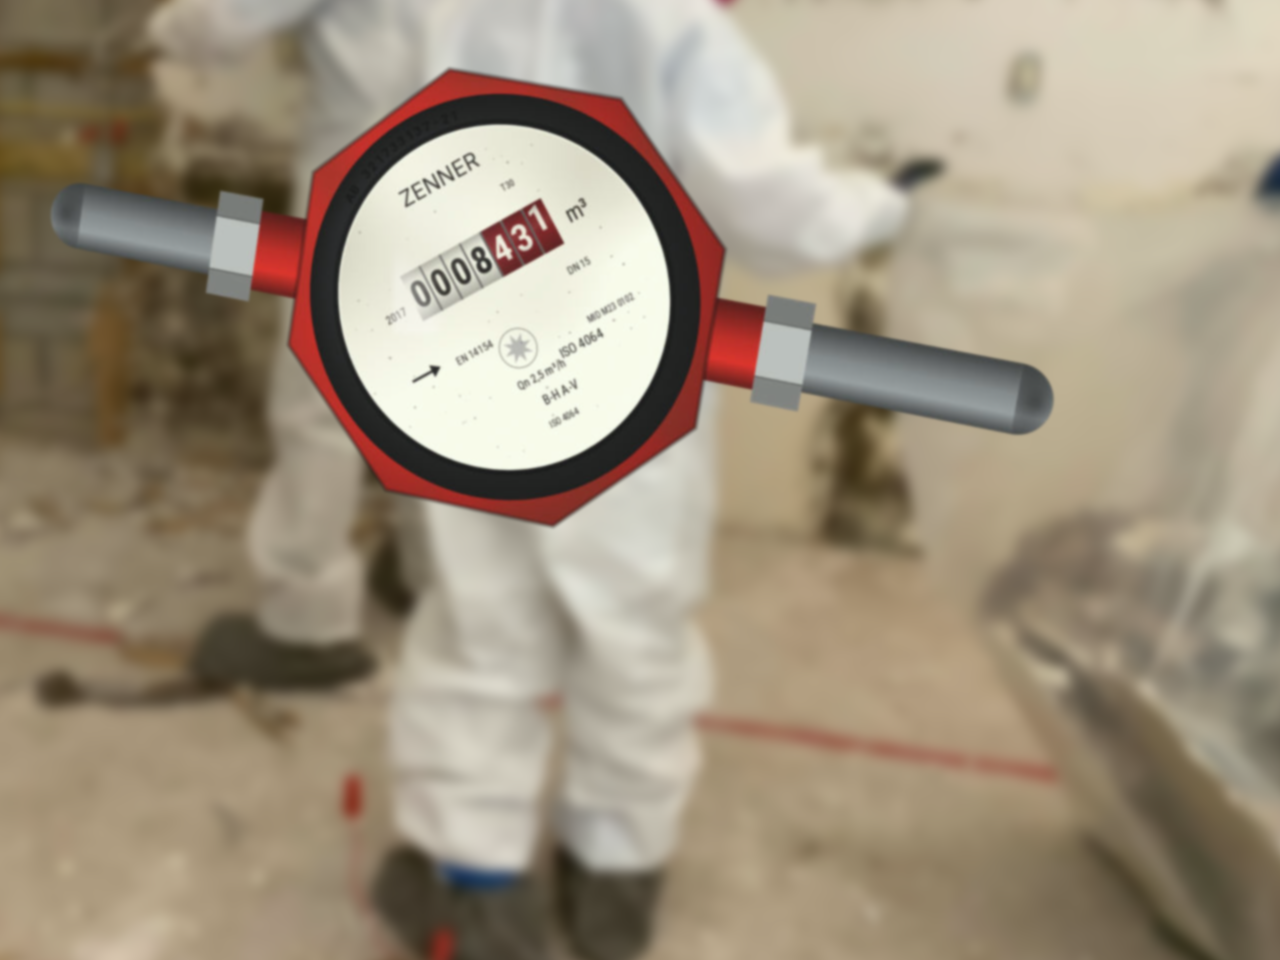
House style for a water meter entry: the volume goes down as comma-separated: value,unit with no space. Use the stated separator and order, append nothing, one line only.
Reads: 8.431,m³
